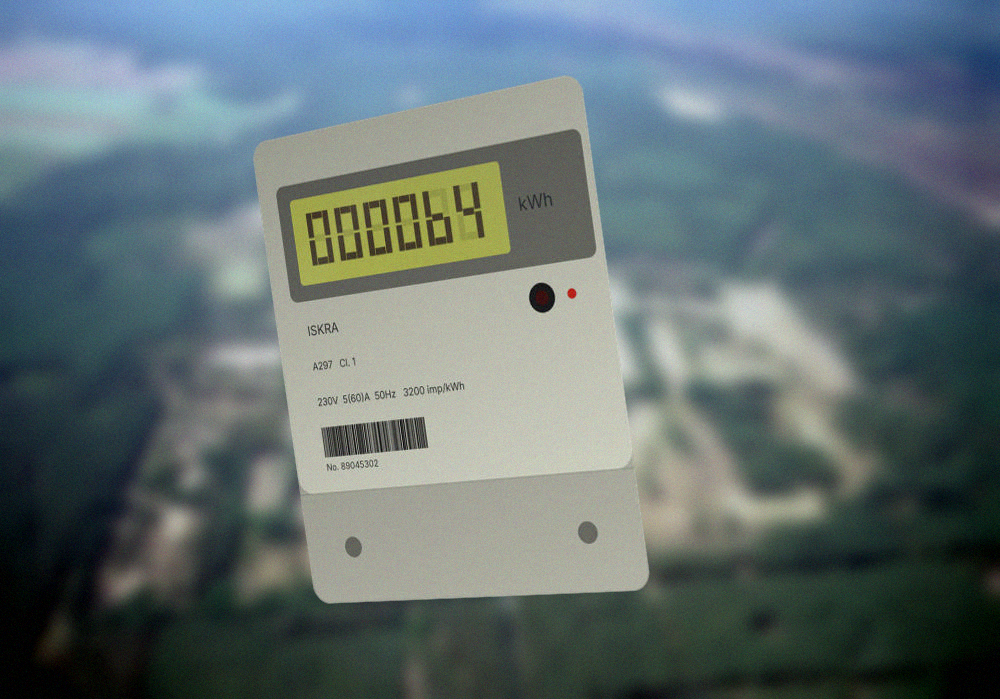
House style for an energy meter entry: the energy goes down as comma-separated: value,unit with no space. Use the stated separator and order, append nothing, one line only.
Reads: 64,kWh
